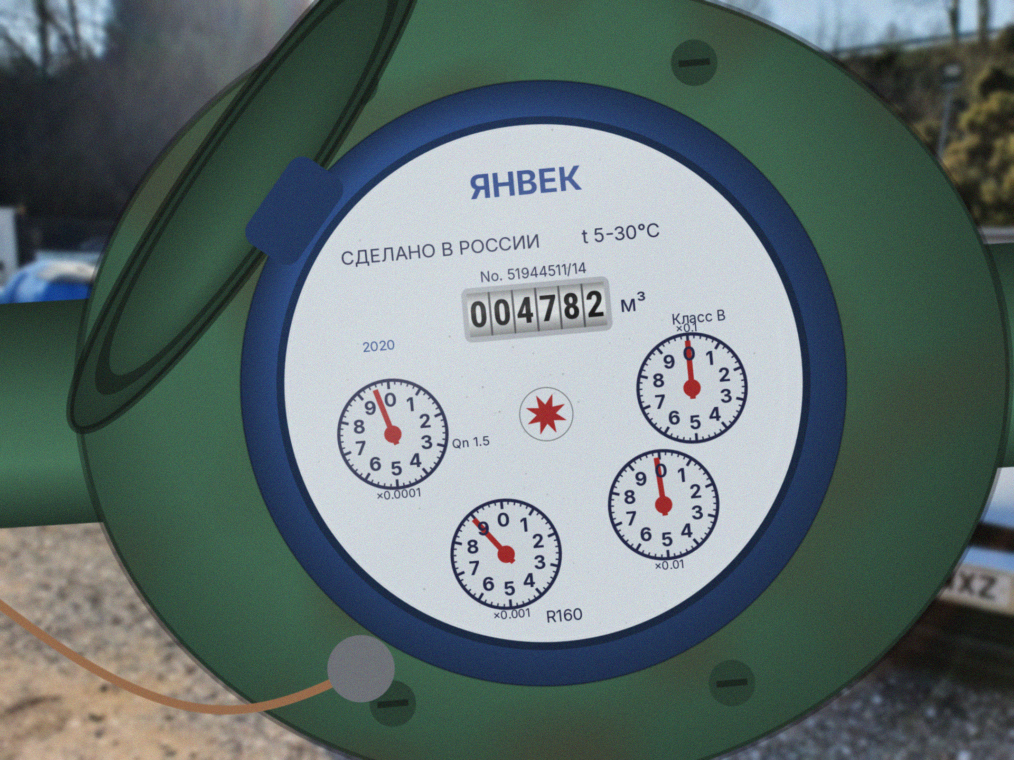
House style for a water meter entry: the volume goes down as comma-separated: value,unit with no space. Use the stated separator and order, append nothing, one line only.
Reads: 4781.9989,m³
